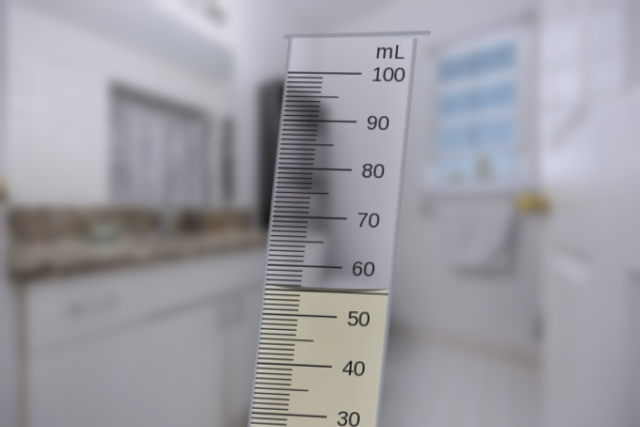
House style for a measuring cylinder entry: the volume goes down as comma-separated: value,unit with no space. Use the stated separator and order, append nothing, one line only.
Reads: 55,mL
